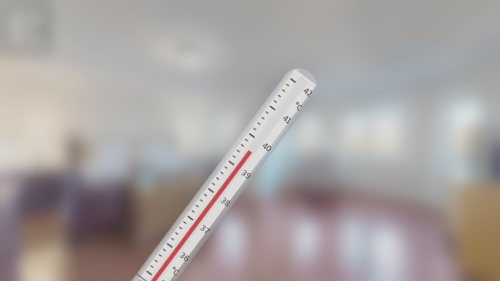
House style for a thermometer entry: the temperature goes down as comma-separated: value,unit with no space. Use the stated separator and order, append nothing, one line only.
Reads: 39.6,°C
